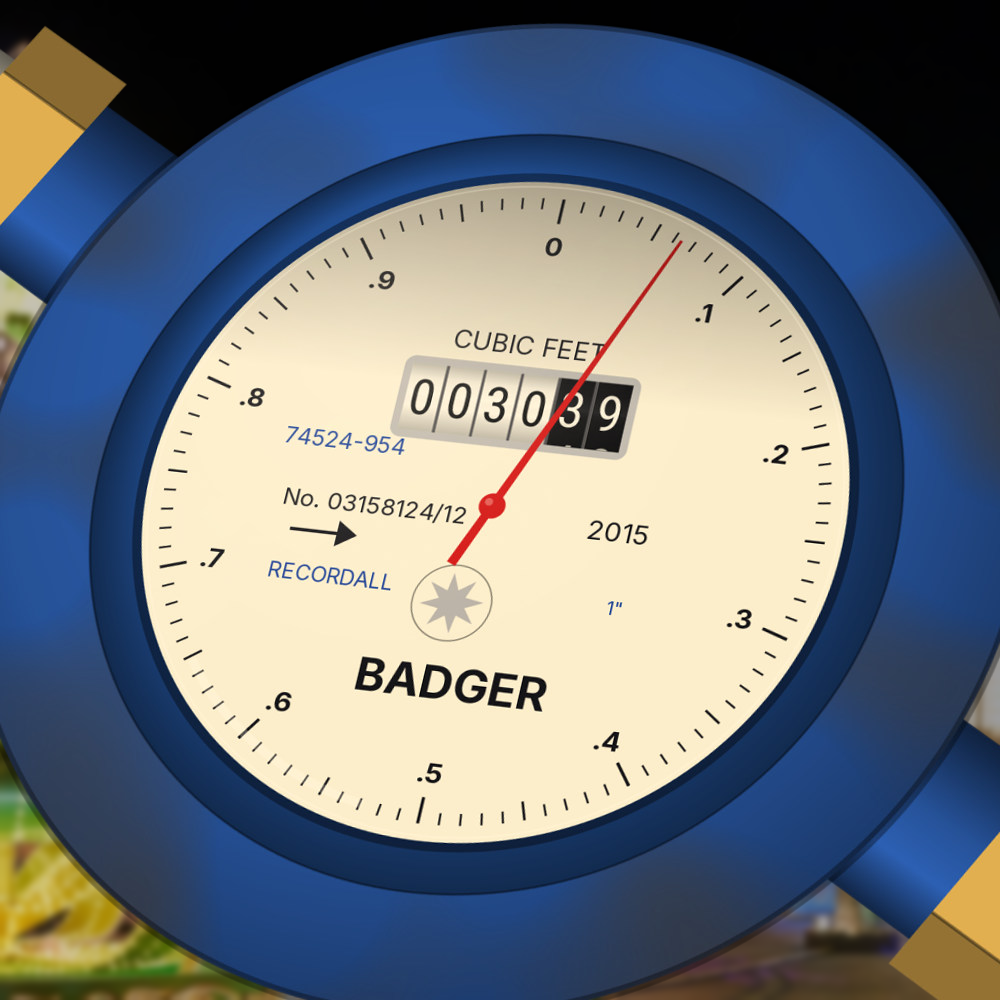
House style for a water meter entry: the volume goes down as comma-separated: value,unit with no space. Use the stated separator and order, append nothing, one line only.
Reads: 3039.06,ft³
